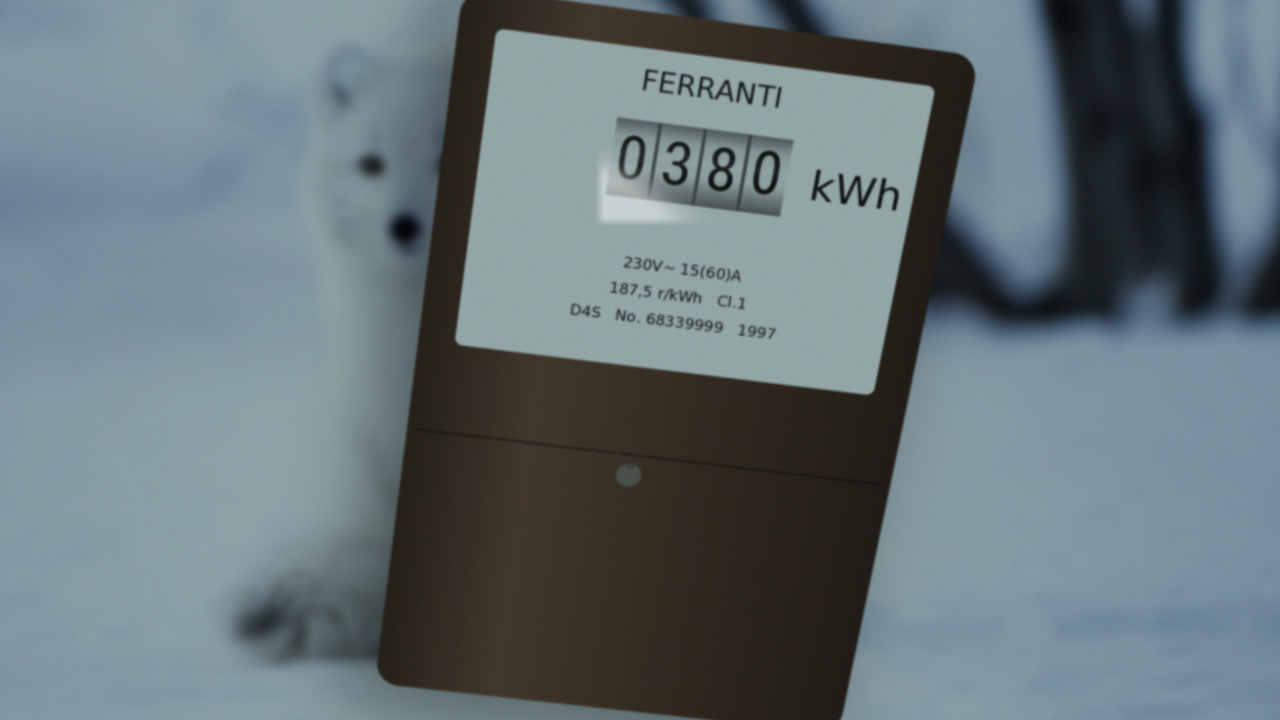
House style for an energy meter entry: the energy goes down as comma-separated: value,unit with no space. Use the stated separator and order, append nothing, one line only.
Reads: 380,kWh
